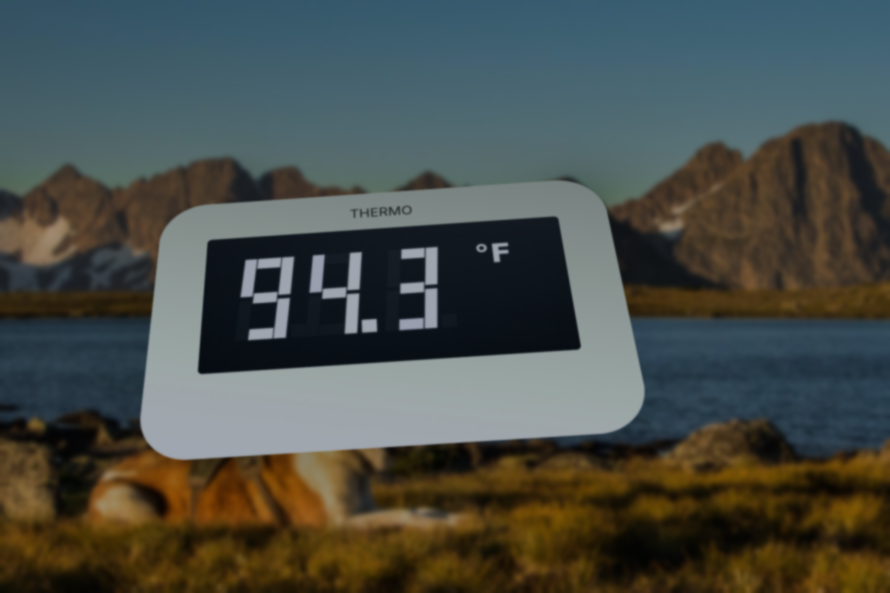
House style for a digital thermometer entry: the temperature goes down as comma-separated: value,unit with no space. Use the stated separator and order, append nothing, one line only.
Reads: 94.3,°F
